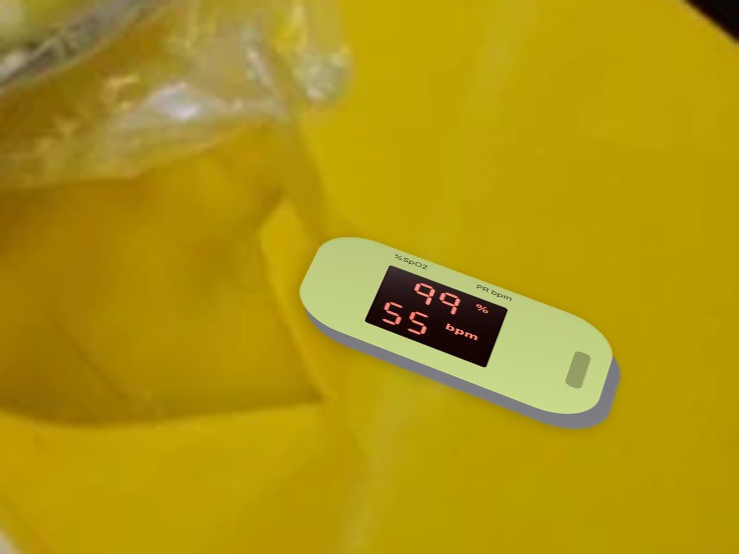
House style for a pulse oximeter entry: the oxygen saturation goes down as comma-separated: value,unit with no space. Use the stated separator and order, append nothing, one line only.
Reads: 99,%
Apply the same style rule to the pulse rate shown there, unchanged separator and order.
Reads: 55,bpm
